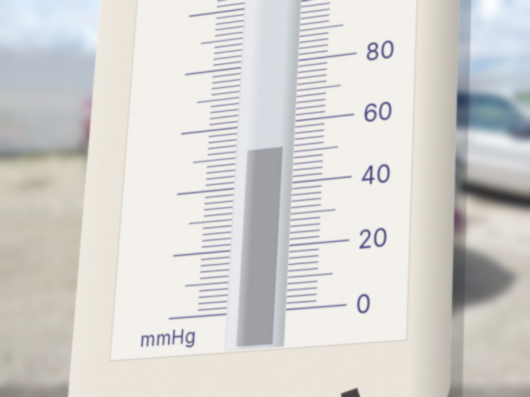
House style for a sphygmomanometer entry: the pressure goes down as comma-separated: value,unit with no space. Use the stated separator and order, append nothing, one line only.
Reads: 52,mmHg
